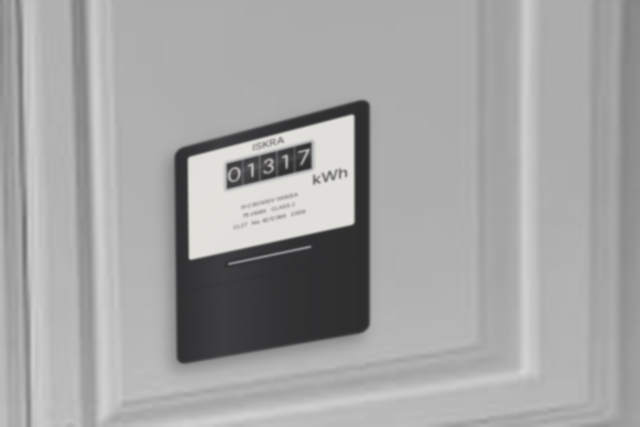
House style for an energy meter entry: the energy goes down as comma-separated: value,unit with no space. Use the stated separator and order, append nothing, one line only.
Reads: 1317,kWh
